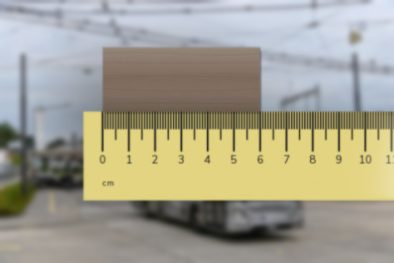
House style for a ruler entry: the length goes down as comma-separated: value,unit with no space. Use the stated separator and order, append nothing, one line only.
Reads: 6,cm
